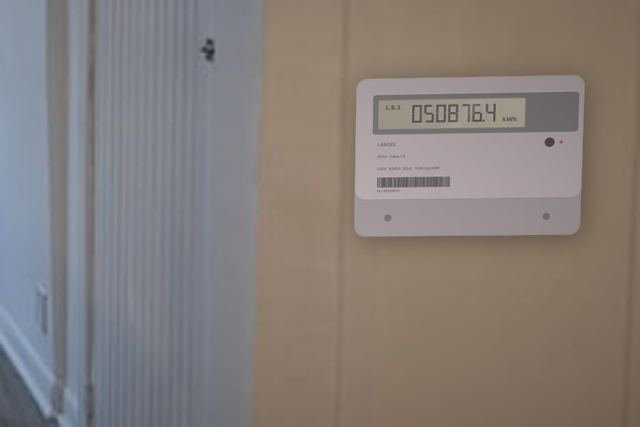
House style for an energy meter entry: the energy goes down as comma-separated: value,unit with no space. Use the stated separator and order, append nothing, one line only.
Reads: 50876.4,kWh
